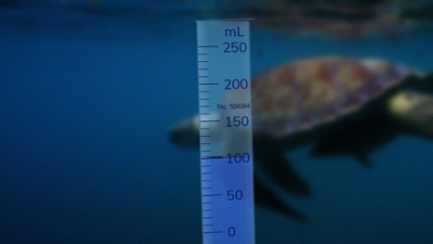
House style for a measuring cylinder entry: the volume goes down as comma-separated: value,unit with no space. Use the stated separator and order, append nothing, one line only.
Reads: 100,mL
